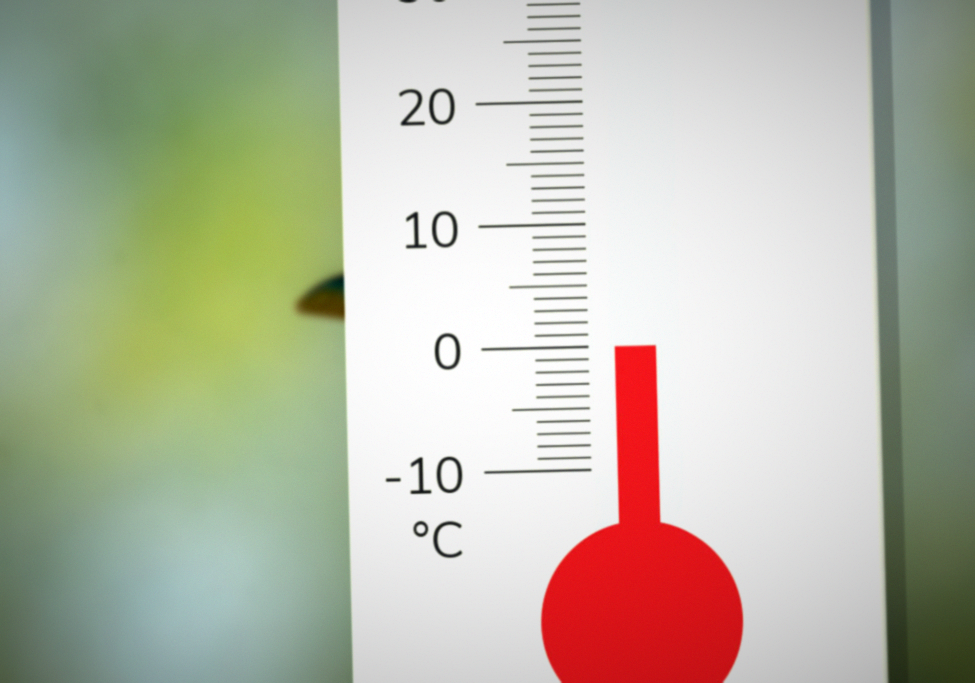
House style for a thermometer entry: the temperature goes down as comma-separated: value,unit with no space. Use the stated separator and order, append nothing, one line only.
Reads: 0,°C
